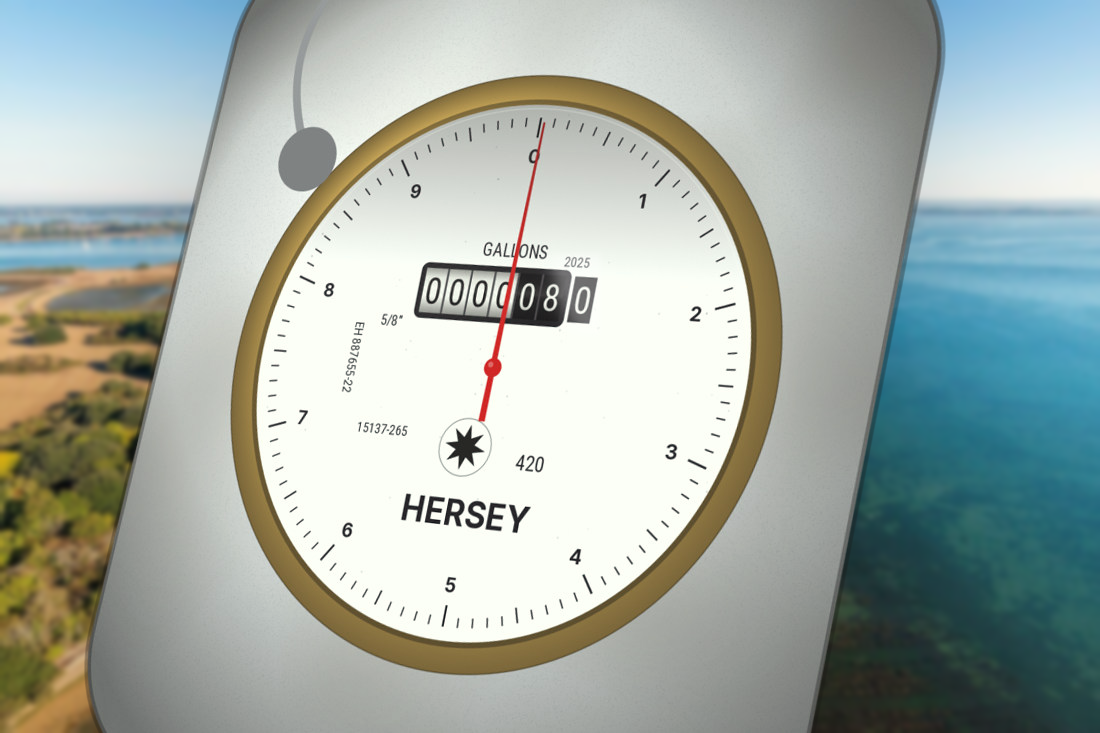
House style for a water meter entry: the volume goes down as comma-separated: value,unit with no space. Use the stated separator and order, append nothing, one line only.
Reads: 80.0,gal
